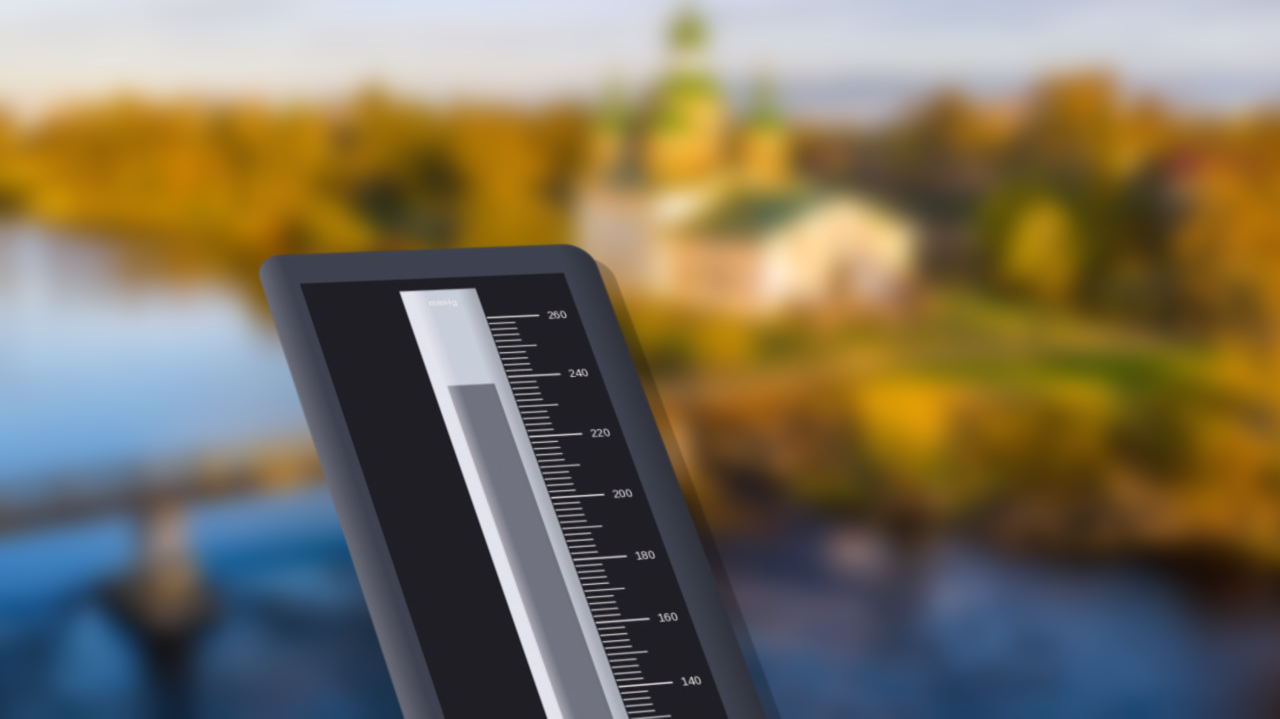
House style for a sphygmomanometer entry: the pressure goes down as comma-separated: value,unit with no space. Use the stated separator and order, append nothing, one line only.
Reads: 238,mmHg
